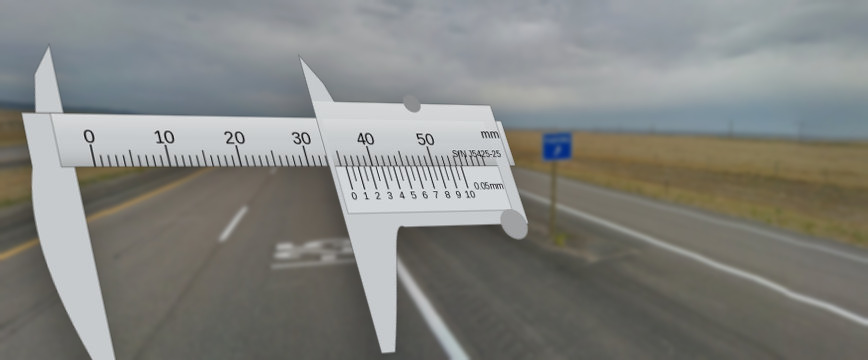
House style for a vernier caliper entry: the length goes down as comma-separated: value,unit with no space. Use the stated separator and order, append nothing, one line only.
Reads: 35.8,mm
